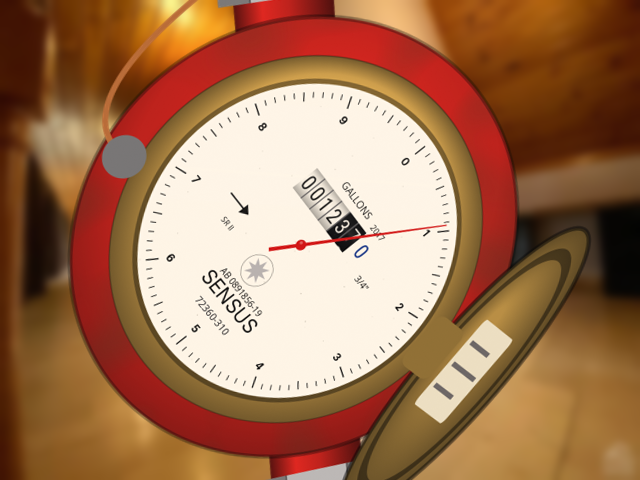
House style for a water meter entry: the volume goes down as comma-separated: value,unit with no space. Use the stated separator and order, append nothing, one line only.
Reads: 12370.9,gal
